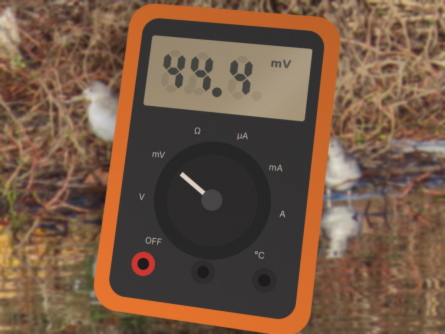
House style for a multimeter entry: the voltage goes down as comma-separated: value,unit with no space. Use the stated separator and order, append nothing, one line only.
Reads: 44.4,mV
